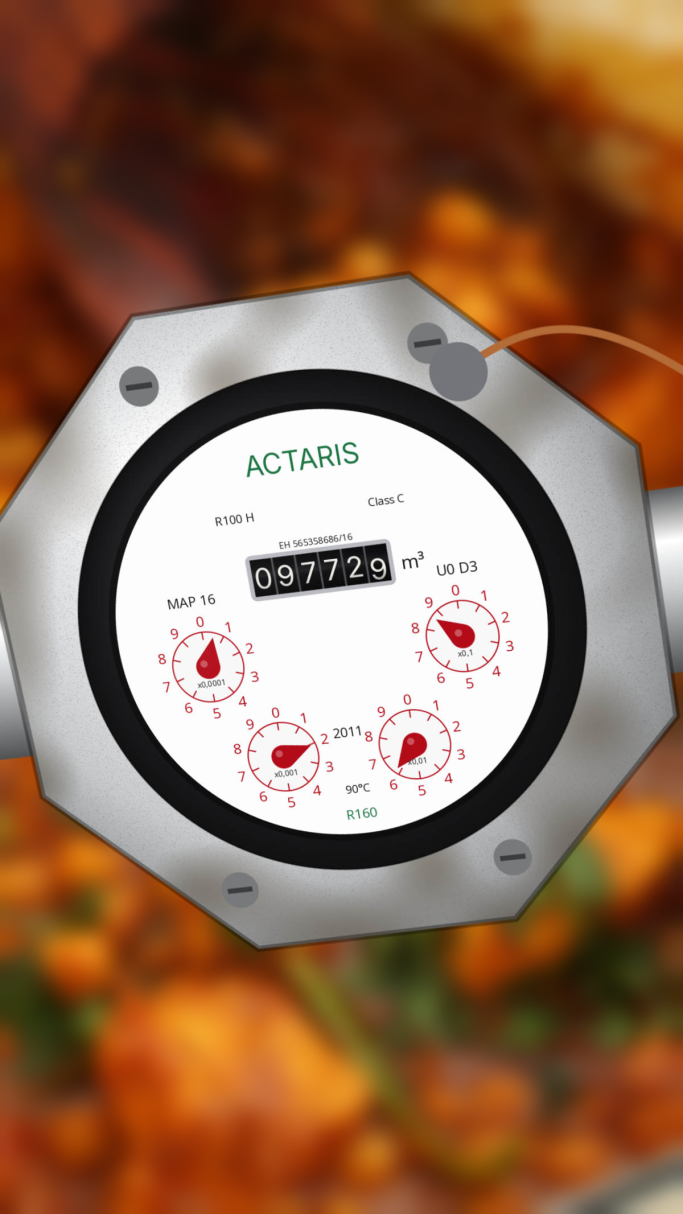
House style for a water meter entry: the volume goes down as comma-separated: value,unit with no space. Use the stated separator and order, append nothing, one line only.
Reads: 97728.8620,m³
